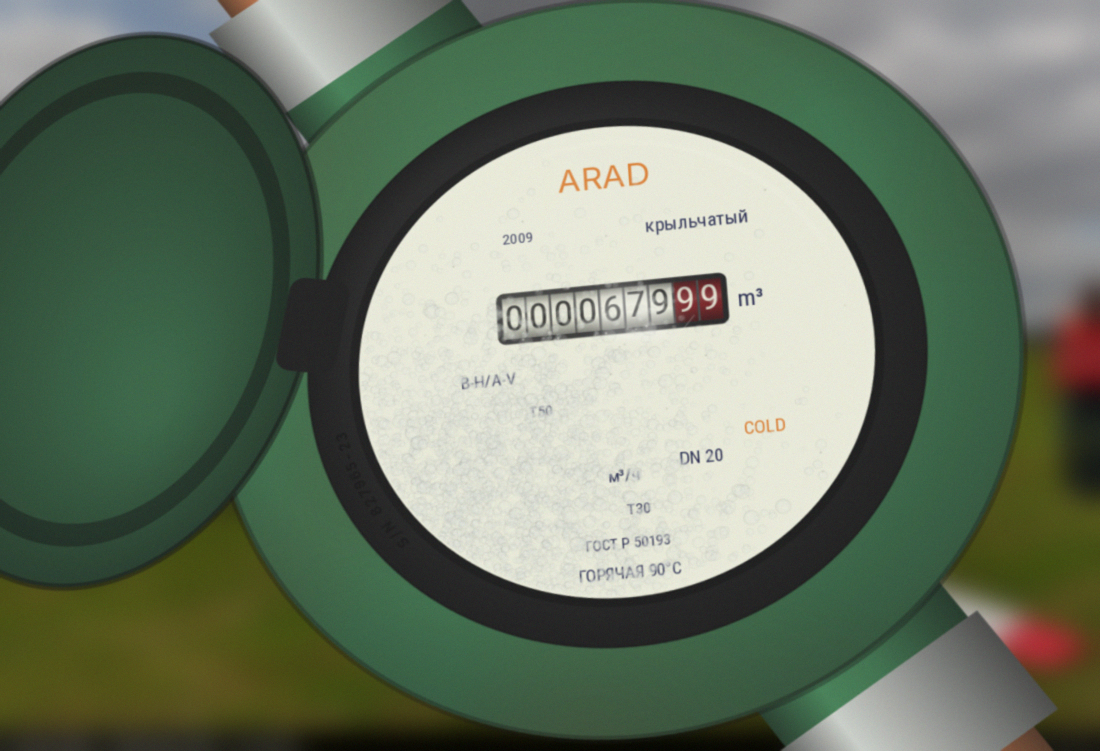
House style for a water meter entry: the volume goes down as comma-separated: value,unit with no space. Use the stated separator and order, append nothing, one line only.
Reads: 679.99,m³
